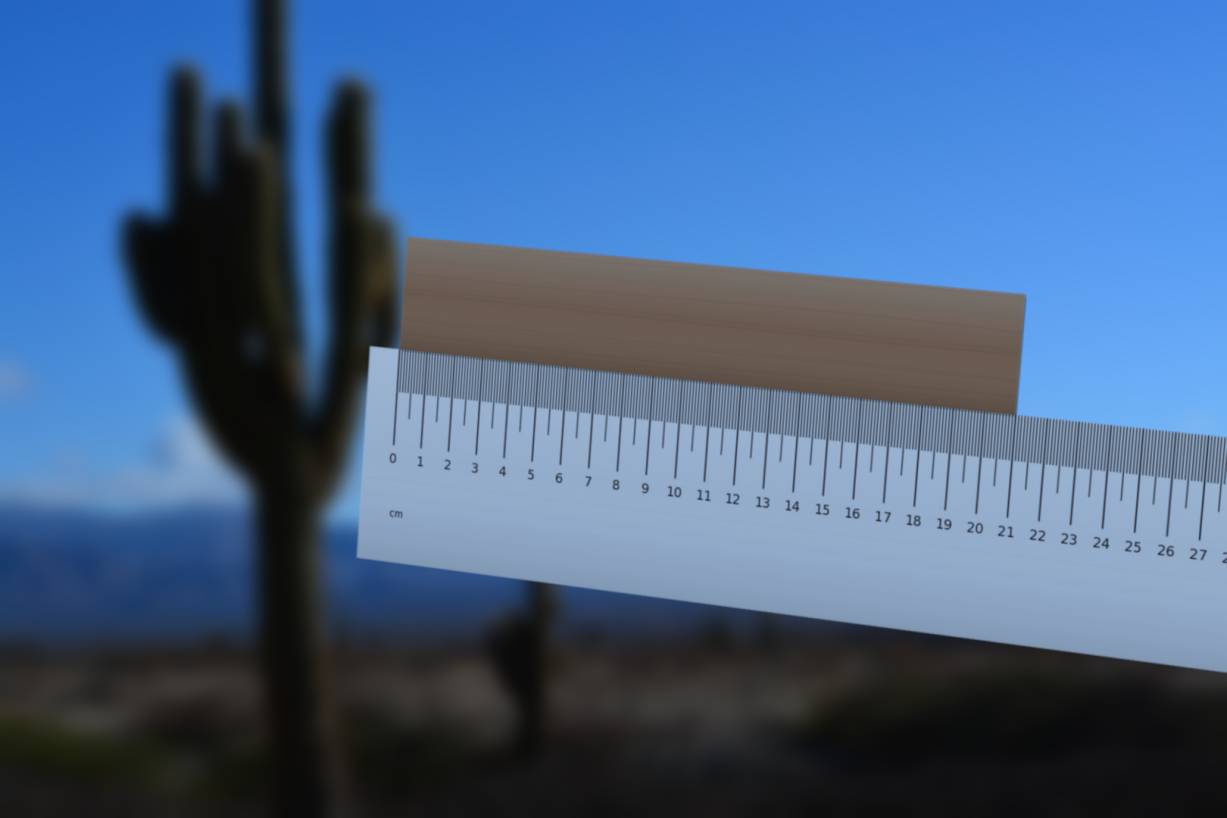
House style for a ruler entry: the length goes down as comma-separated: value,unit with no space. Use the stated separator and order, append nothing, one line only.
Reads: 21,cm
